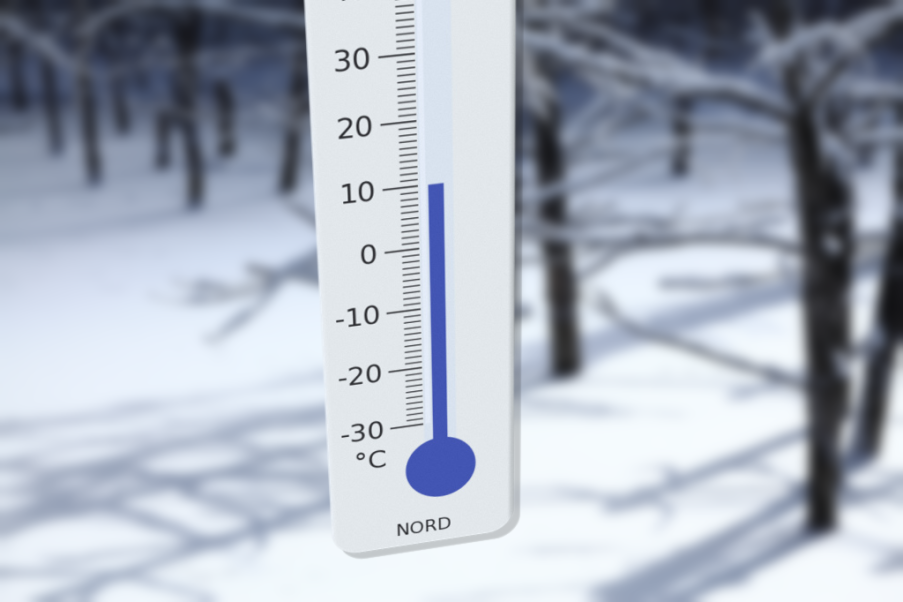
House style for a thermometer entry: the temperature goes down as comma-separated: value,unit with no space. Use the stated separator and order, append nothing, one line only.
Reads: 10,°C
